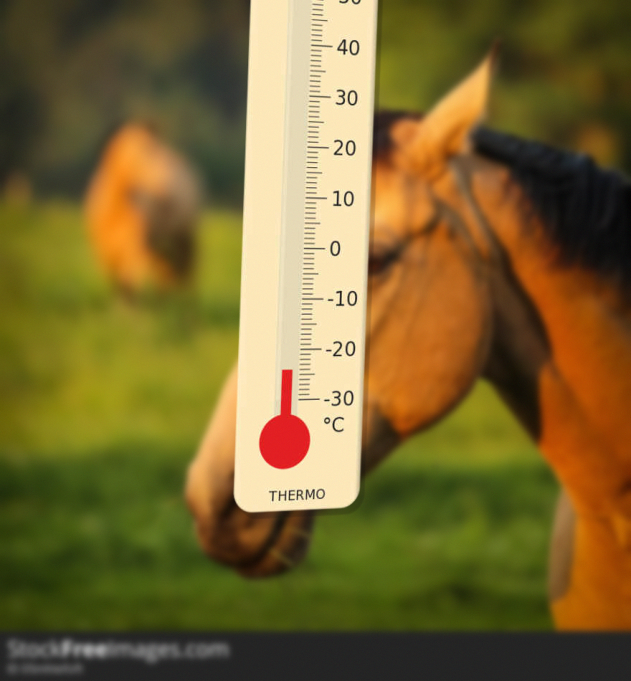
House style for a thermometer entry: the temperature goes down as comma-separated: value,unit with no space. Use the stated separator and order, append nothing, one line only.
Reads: -24,°C
